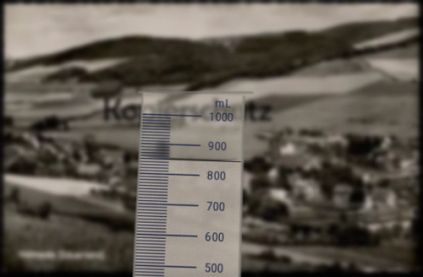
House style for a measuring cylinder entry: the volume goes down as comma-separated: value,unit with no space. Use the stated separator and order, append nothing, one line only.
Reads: 850,mL
